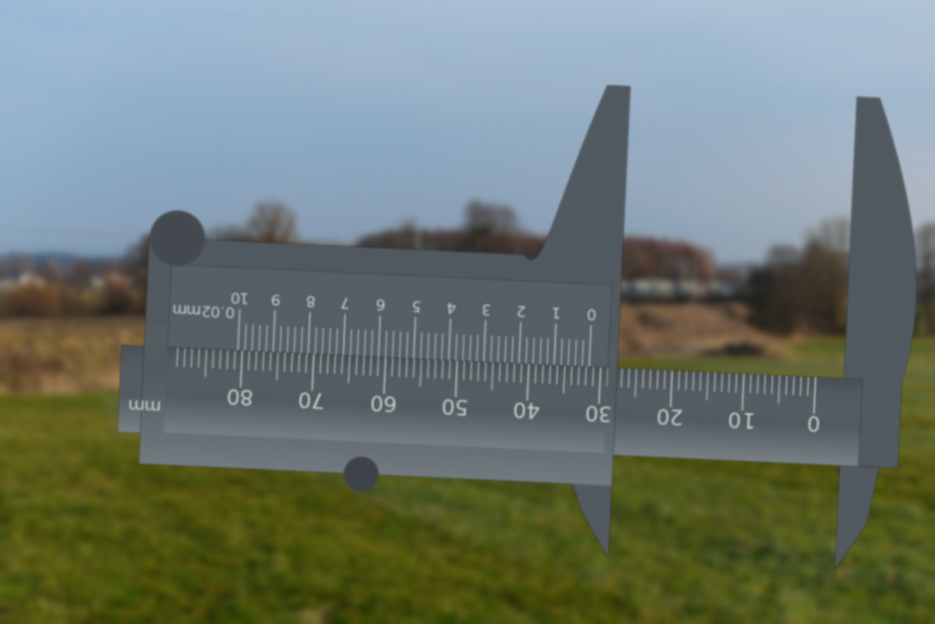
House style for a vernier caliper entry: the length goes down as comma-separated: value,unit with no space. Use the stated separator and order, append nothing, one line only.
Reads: 31.6,mm
